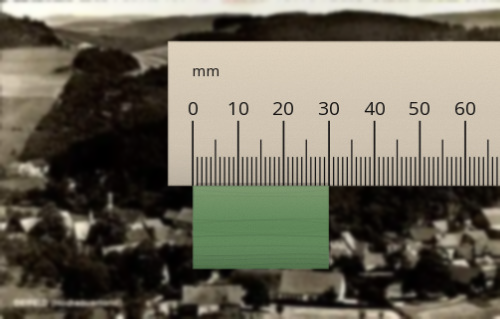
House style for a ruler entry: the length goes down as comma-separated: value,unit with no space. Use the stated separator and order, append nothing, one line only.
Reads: 30,mm
